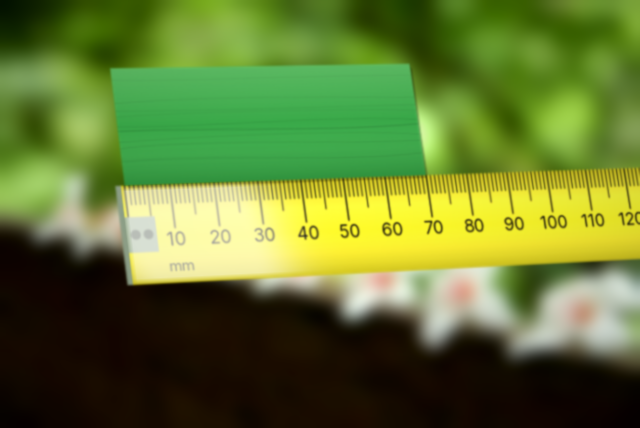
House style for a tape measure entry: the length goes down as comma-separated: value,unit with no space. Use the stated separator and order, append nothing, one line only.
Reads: 70,mm
